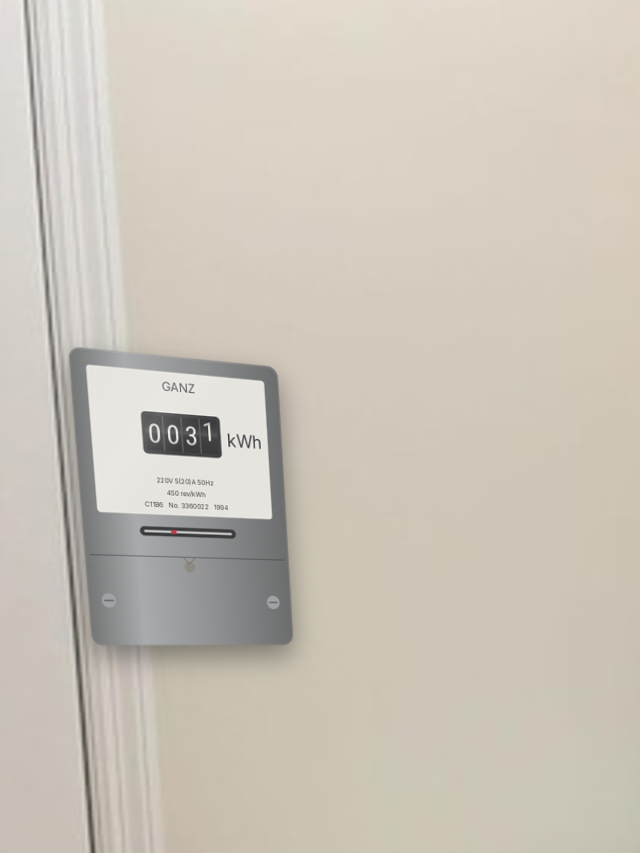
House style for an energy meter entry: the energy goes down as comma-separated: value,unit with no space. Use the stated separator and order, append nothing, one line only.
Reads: 31,kWh
